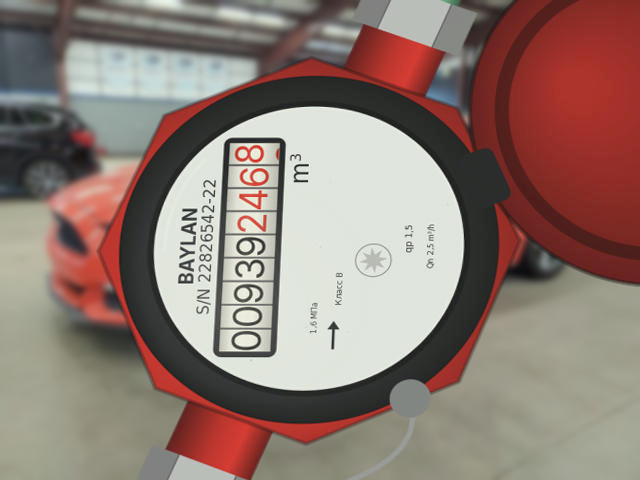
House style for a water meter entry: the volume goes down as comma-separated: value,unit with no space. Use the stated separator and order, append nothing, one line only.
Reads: 939.2468,m³
